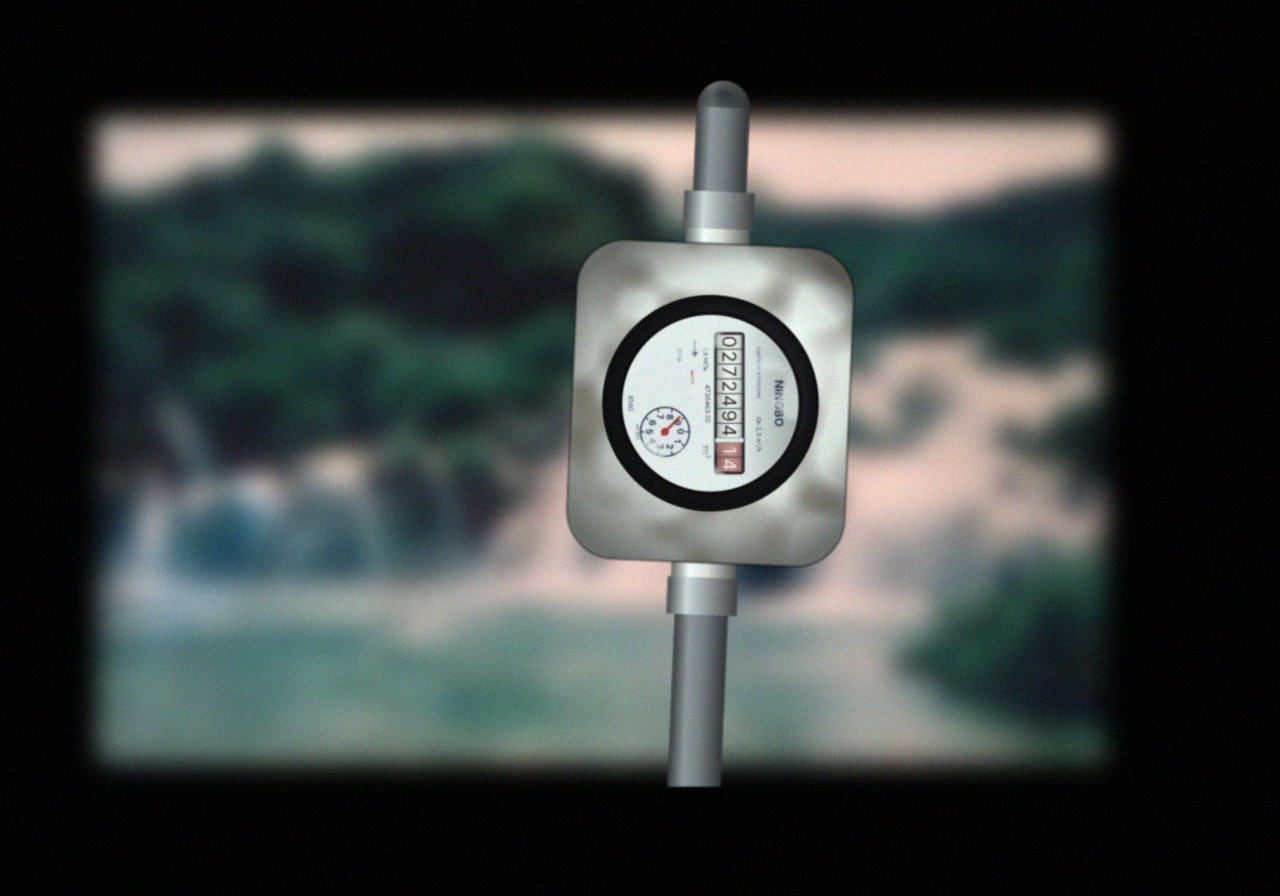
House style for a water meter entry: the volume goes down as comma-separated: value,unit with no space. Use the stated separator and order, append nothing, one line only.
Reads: 272494.148,m³
